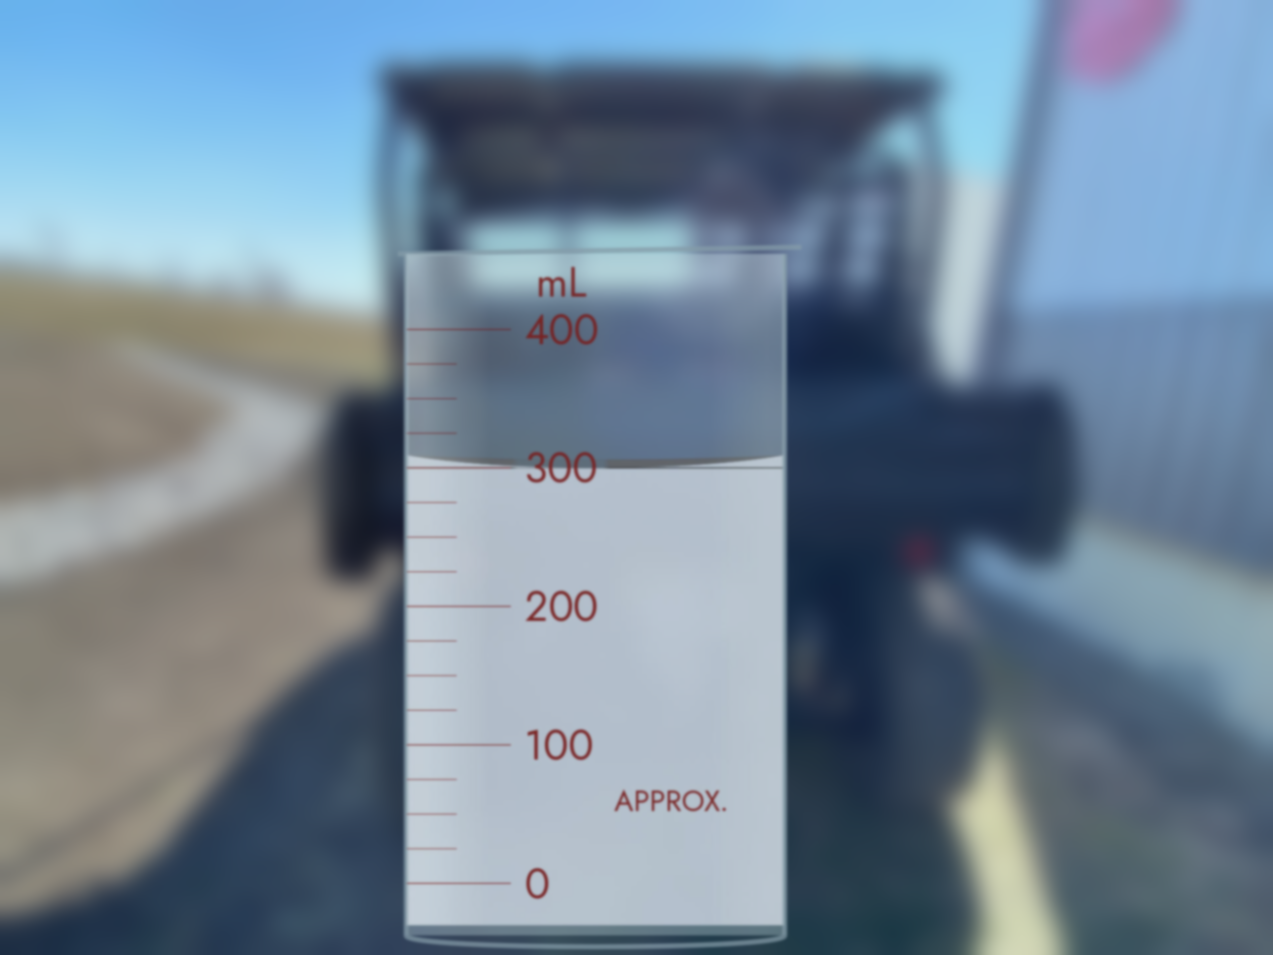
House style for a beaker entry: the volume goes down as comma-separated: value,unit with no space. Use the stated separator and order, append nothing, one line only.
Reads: 300,mL
